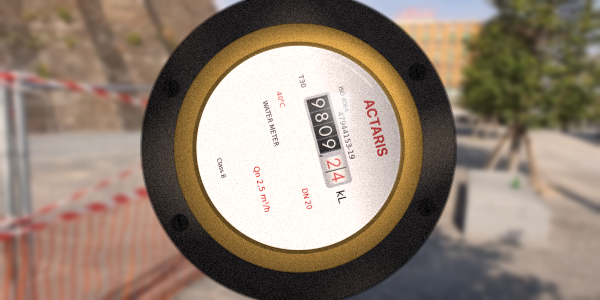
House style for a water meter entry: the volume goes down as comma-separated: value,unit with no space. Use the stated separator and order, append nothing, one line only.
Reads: 9809.24,kL
